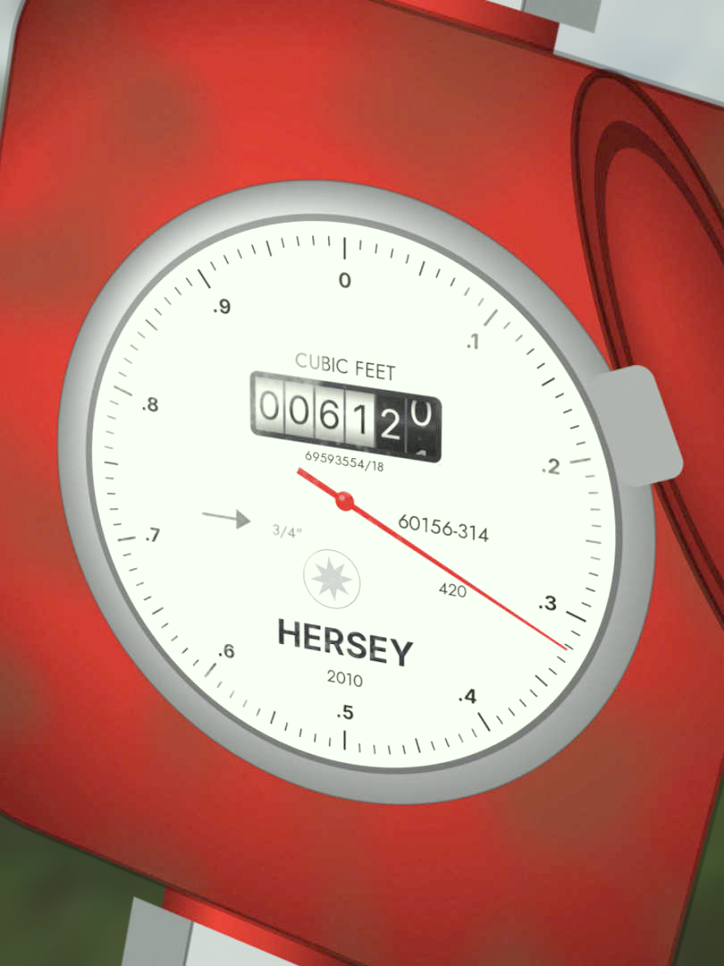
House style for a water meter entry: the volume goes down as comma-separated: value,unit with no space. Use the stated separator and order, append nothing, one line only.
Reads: 6120.32,ft³
